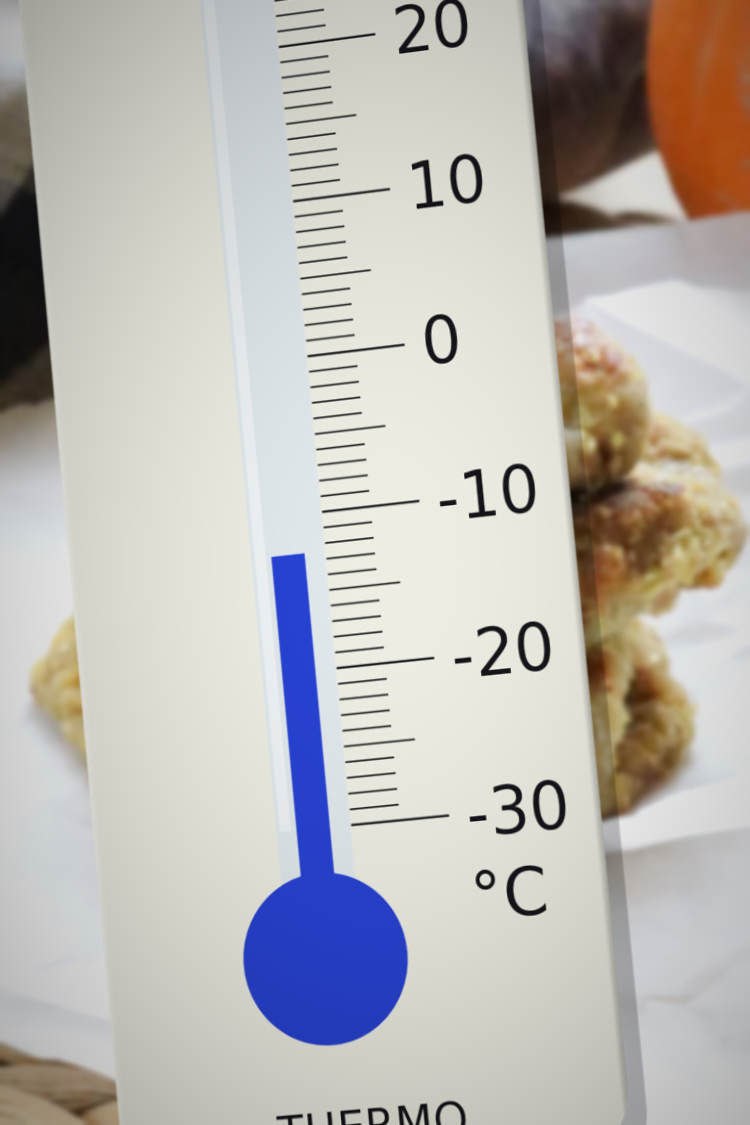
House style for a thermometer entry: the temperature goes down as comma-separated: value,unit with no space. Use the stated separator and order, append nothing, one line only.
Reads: -12.5,°C
